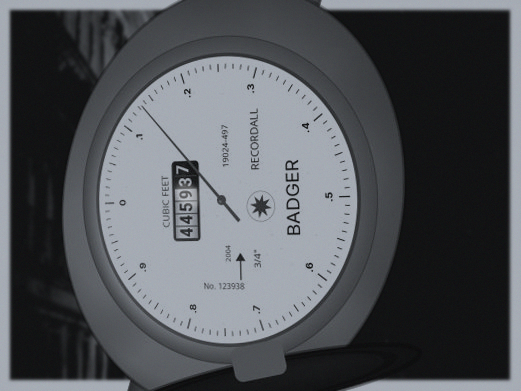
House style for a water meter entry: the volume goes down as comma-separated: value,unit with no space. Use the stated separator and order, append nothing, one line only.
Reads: 445937.13,ft³
